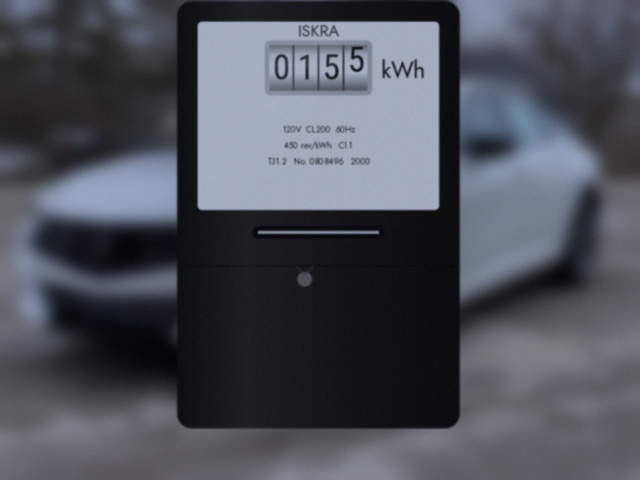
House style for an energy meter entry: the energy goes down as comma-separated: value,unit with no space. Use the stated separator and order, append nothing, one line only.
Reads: 155,kWh
